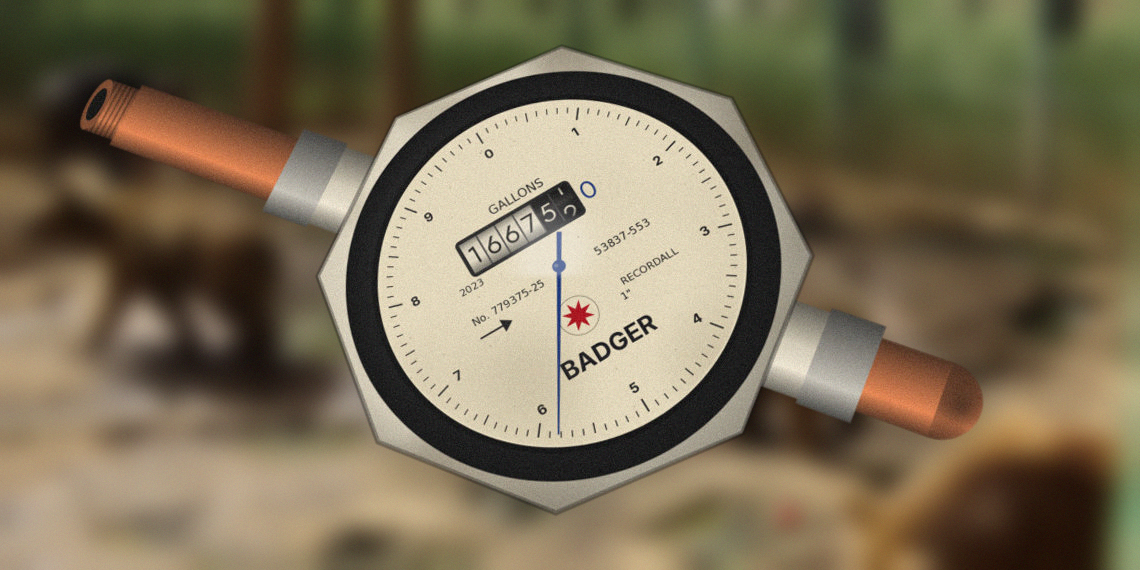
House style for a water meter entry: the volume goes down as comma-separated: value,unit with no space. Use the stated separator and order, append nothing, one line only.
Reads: 1667515.8,gal
